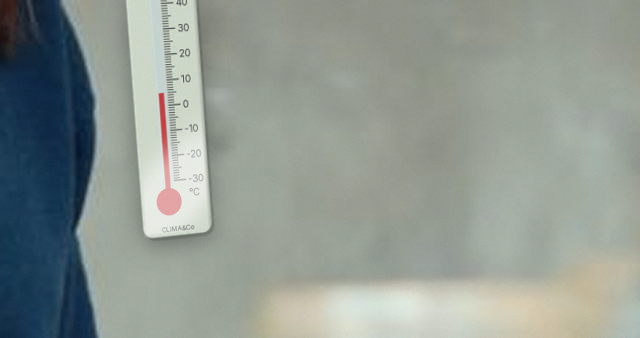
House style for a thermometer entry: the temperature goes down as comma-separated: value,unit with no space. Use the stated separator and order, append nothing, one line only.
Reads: 5,°C
